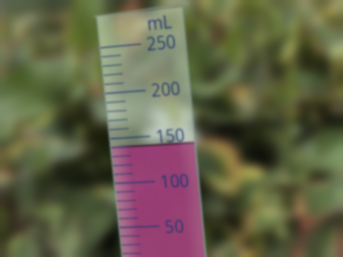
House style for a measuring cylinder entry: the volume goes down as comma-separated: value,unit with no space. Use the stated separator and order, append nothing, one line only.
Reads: 140,mL
